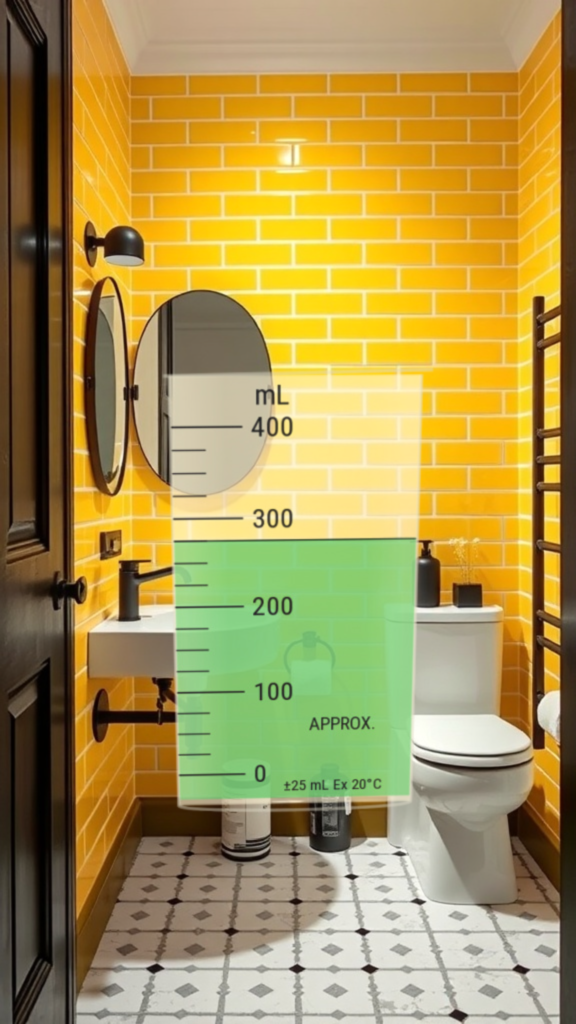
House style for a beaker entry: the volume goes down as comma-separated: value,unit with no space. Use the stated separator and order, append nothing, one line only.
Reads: 275,mL
